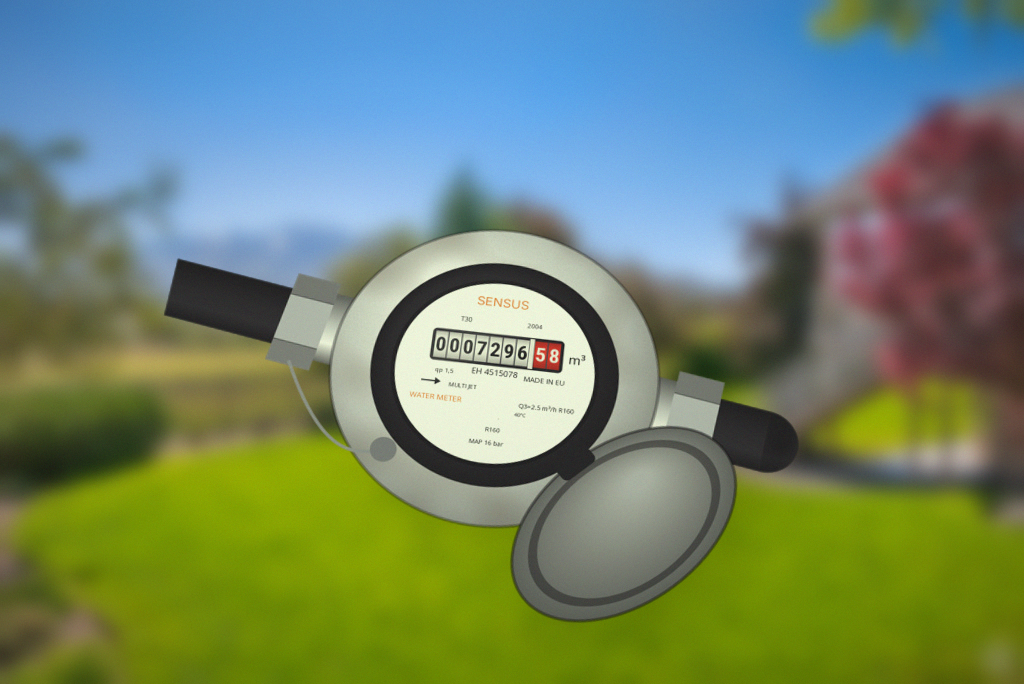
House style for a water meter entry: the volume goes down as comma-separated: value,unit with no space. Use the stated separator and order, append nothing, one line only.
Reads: 7296.58,m³
